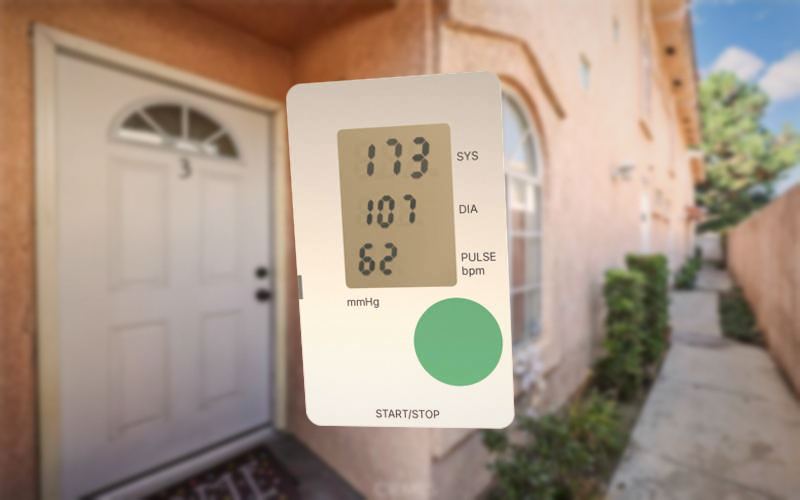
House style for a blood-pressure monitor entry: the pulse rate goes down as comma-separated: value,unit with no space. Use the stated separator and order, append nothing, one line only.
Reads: 62,bpm
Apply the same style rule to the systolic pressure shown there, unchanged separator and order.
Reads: 173,mmHg
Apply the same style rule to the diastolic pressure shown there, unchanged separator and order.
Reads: 107,mmHg
